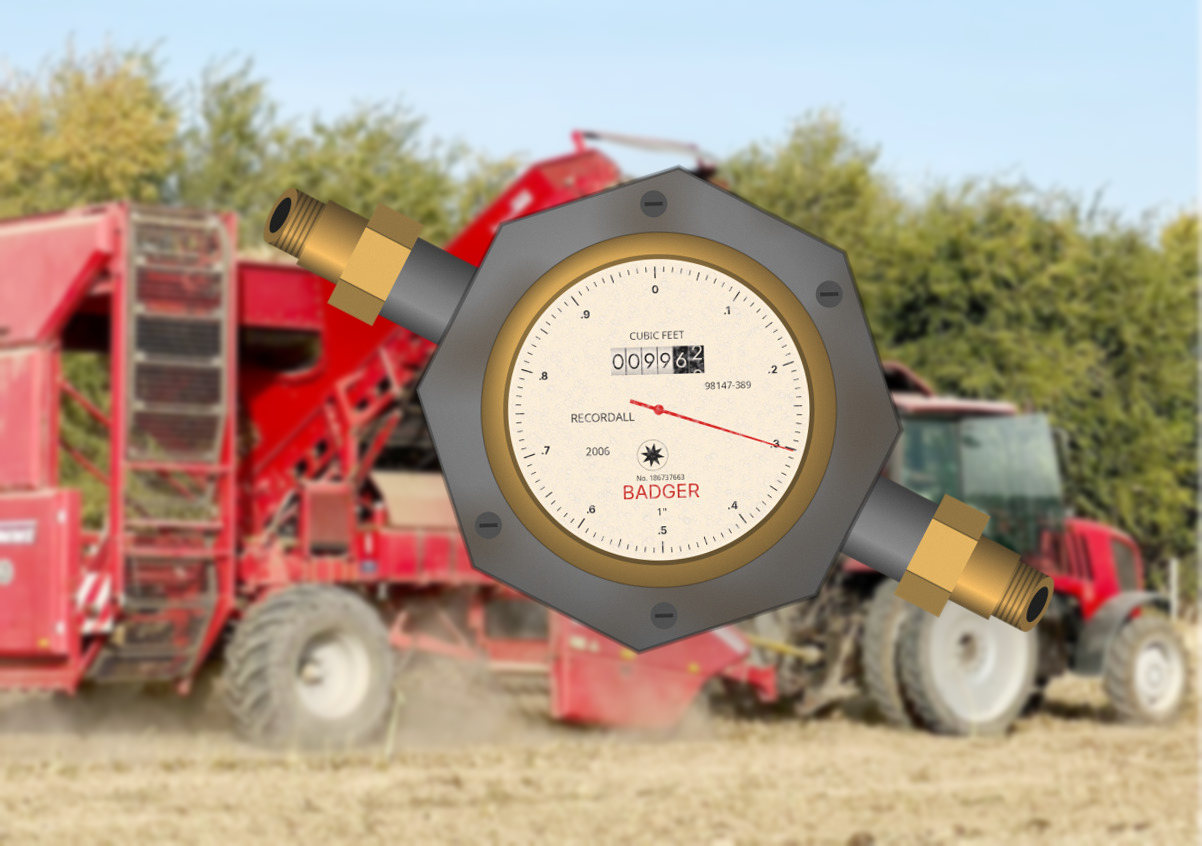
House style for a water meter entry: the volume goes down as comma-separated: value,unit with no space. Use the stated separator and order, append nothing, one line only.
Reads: 9962.30,ft³
